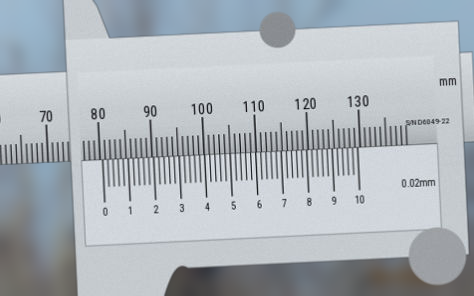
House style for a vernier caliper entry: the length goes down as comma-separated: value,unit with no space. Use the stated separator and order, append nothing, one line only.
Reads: 80.5,mm
